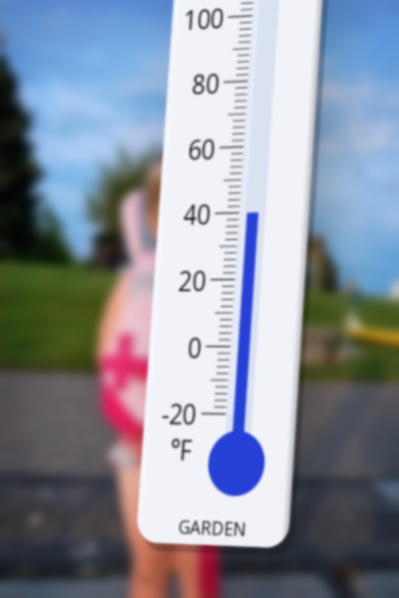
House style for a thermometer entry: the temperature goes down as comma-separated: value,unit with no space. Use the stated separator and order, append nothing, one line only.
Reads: 40,°F
